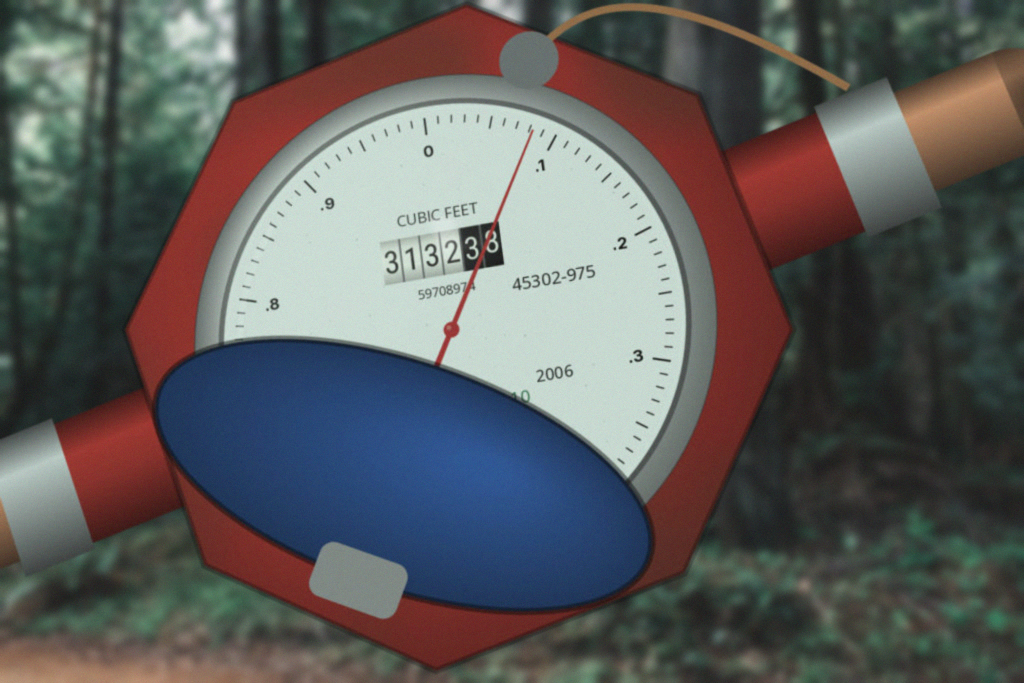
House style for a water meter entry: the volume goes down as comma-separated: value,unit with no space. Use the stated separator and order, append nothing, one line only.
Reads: 313238.08,ft³
